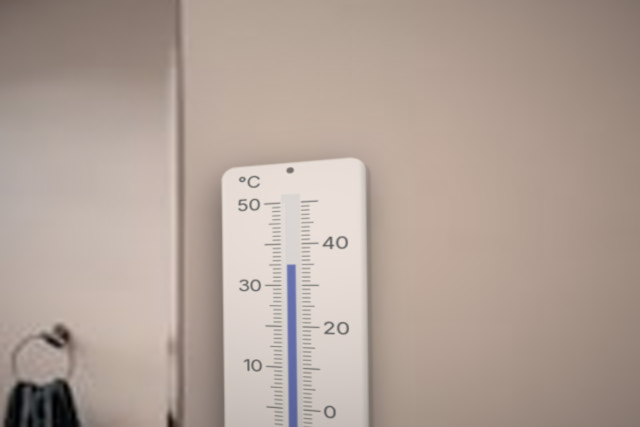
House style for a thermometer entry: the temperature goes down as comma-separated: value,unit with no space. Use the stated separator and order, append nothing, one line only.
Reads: 35,°C
